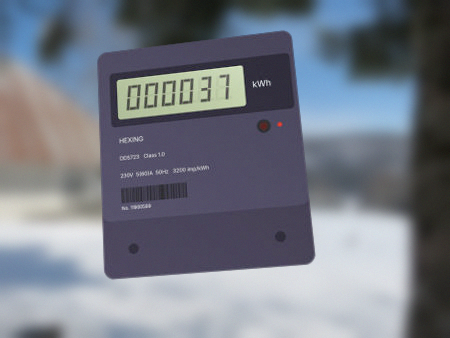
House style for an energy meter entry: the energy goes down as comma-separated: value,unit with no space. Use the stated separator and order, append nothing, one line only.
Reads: 37,kWh
